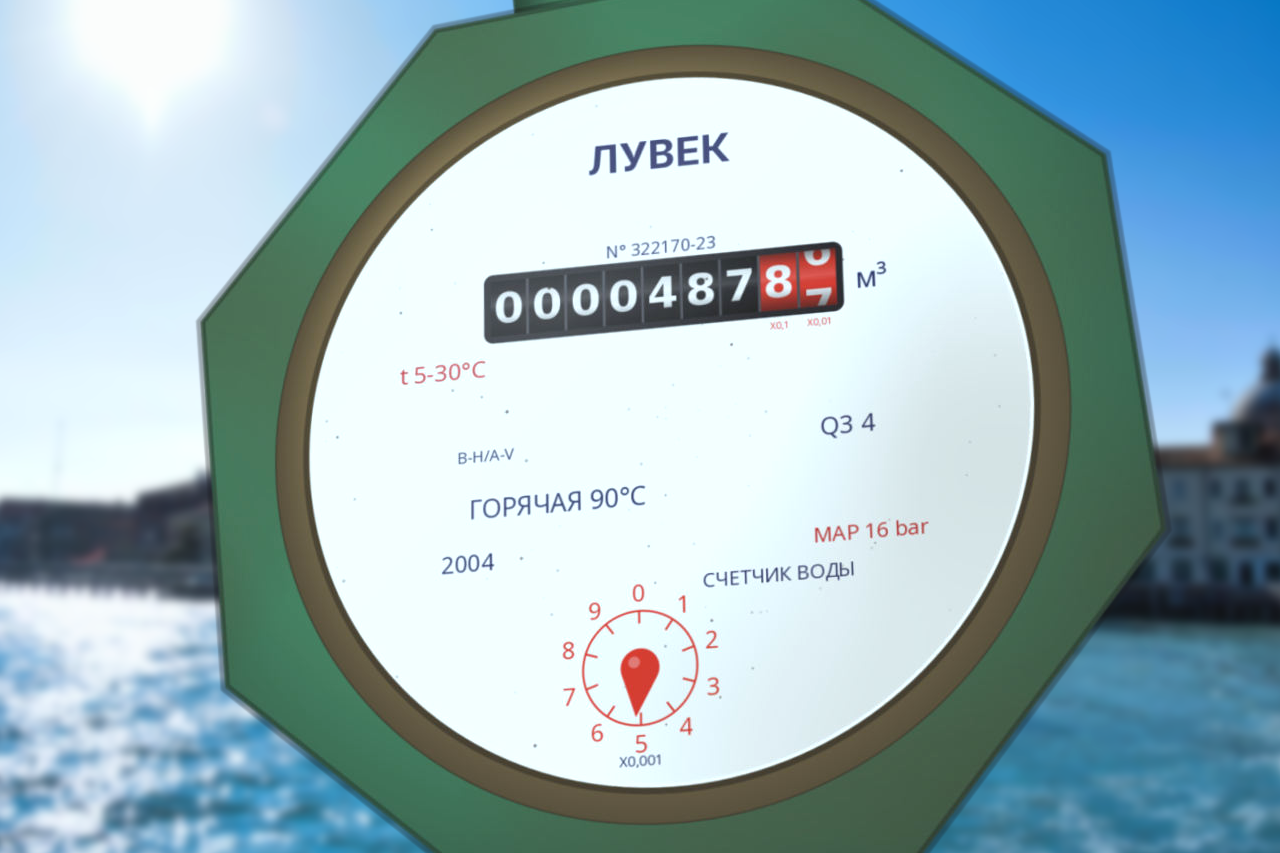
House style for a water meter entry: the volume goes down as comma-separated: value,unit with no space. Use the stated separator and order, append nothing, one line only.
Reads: 487.865,m³
